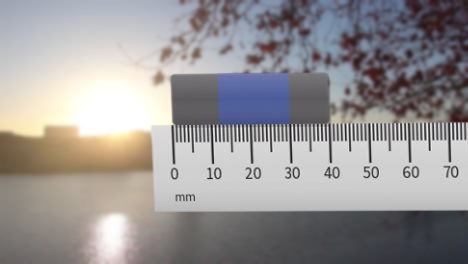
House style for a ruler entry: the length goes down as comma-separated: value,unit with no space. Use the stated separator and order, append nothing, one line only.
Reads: 40,mm
